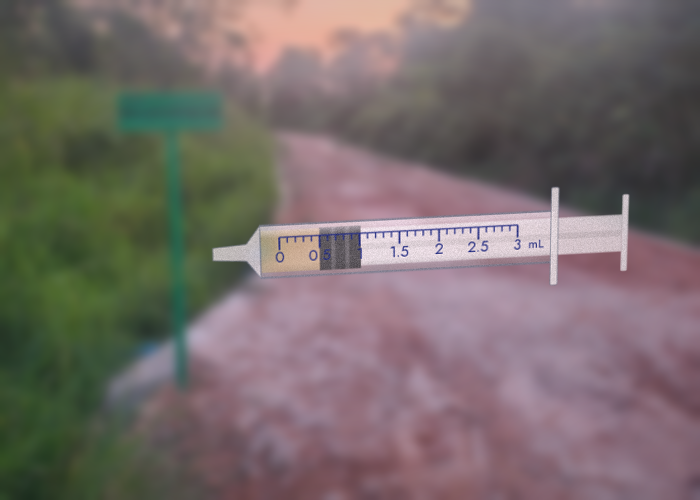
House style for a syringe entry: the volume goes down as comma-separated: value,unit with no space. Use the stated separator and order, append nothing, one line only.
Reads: 0.5,mL
